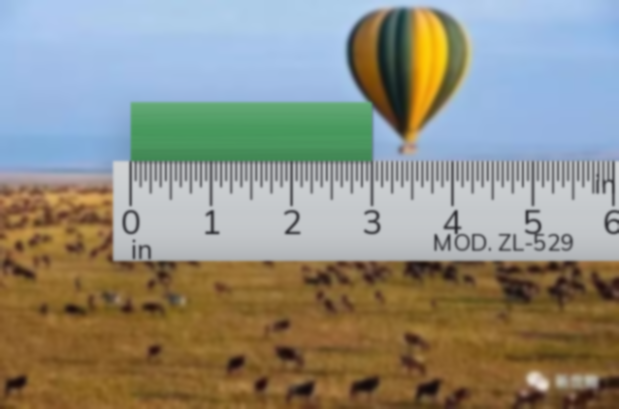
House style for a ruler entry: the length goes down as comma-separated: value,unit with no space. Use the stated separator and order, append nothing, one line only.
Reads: 3,in
